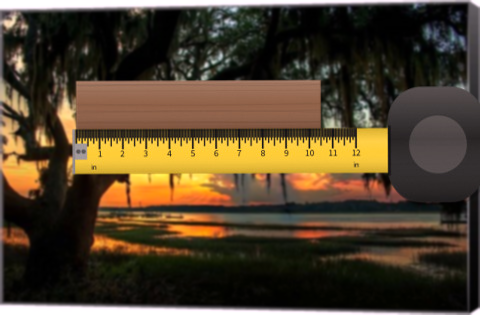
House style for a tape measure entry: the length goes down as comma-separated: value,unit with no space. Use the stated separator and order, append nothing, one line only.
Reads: 10.5,in
